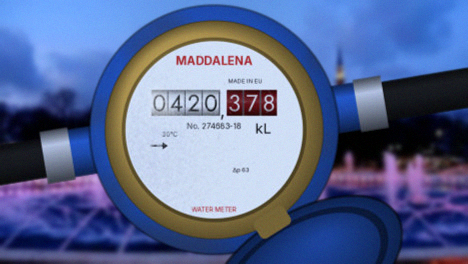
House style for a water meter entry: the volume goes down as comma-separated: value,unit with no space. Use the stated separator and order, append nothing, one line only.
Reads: 420.378,kL
